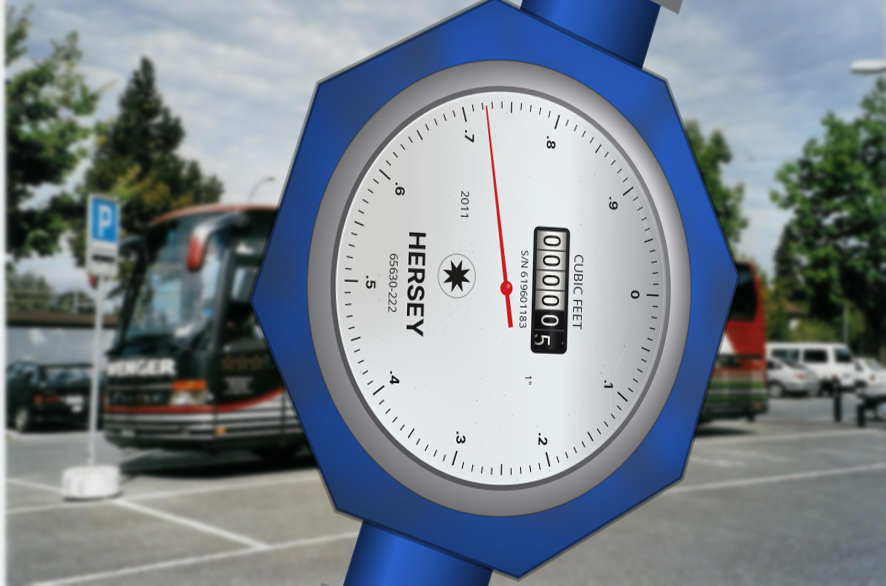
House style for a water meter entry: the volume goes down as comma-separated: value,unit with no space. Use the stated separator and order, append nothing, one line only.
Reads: 4.72,ft³
